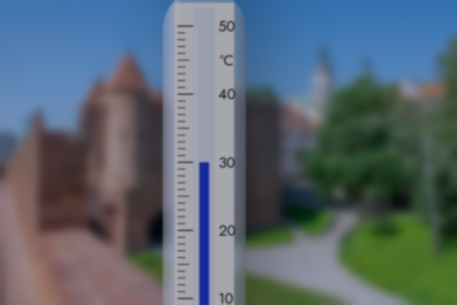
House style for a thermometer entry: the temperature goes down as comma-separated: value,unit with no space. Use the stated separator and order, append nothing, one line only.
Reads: 30,°C
